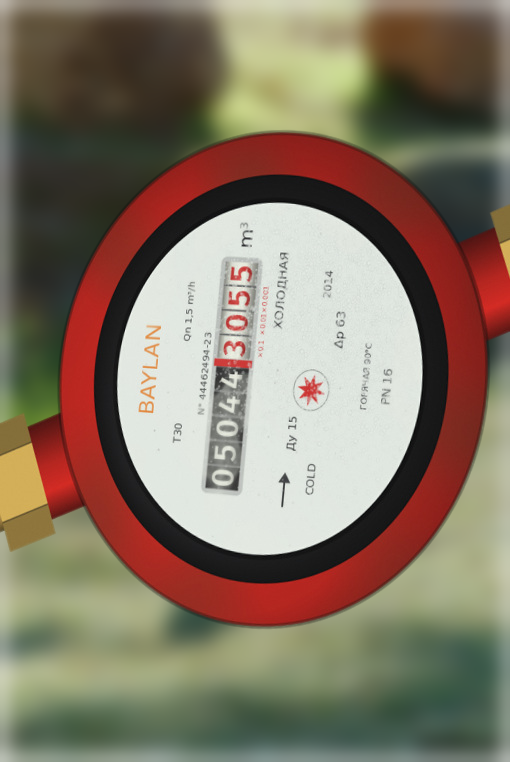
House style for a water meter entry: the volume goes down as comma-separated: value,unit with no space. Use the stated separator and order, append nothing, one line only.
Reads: 5044.3055,m³
